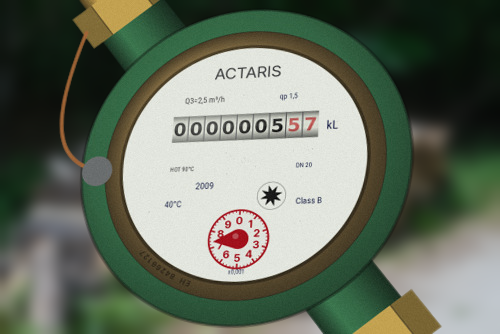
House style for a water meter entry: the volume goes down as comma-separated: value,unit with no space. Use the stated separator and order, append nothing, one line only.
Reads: 5.577,kL
